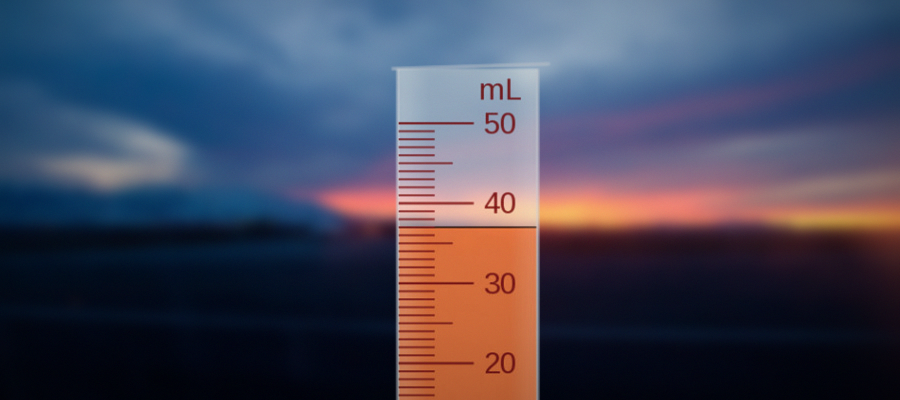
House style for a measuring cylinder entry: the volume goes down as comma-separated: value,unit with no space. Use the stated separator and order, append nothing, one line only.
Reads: 37,mL
